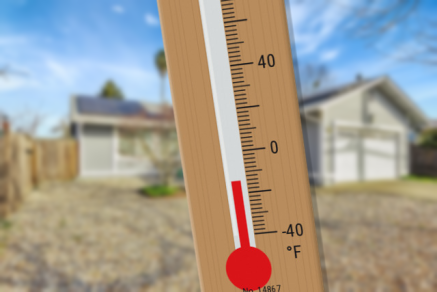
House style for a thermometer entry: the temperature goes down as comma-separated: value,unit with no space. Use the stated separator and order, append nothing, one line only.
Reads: -14,°F
